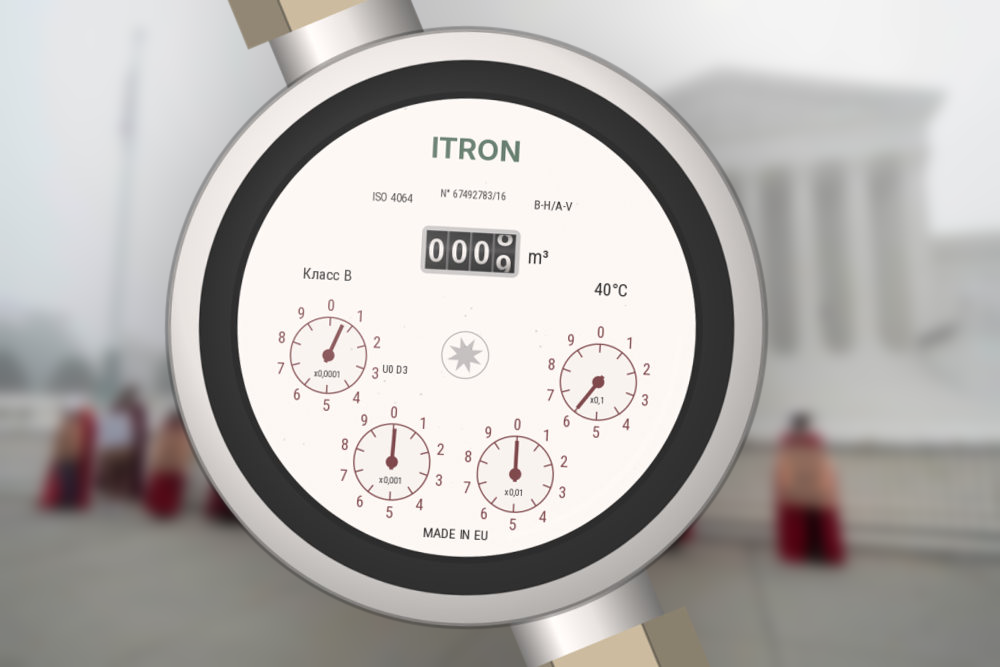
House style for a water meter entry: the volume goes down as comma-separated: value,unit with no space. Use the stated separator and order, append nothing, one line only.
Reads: 8.6000,m³
